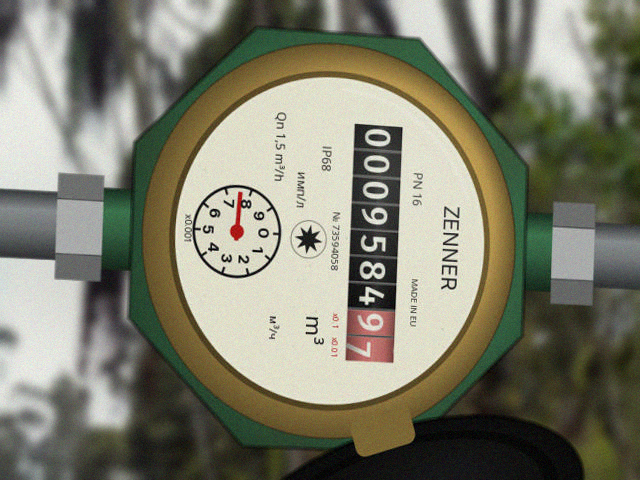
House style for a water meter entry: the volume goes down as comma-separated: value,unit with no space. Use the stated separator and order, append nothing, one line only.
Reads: 9584.967,m³
